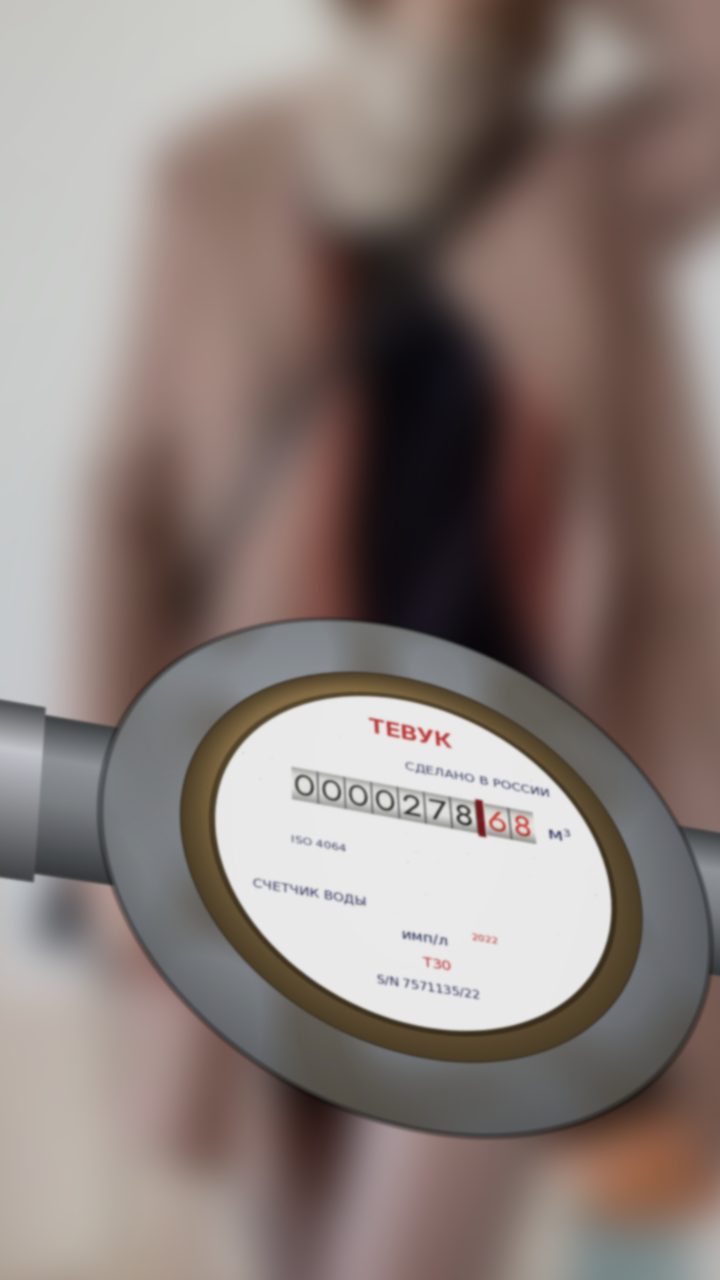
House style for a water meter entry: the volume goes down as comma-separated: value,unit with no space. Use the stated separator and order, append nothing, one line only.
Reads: 278.68,m³
